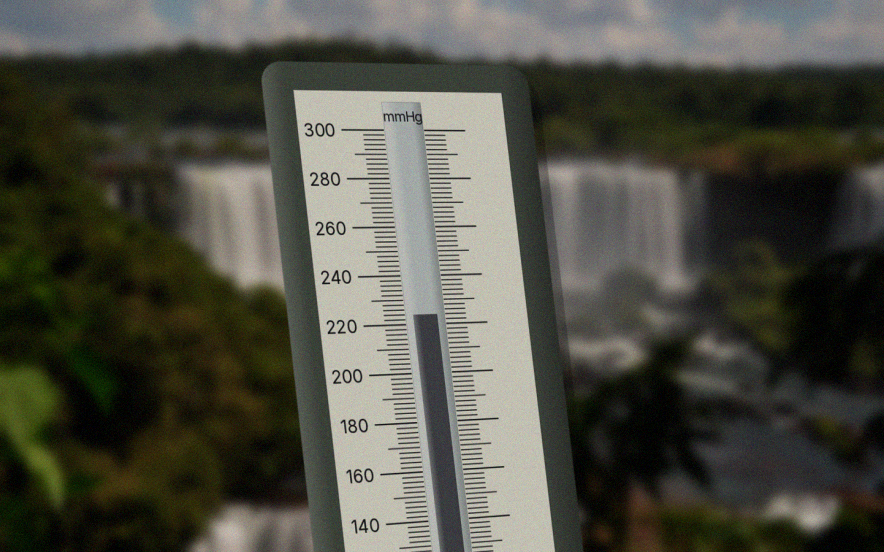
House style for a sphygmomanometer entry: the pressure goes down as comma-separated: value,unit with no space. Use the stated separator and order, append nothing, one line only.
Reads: 224,mmHg
